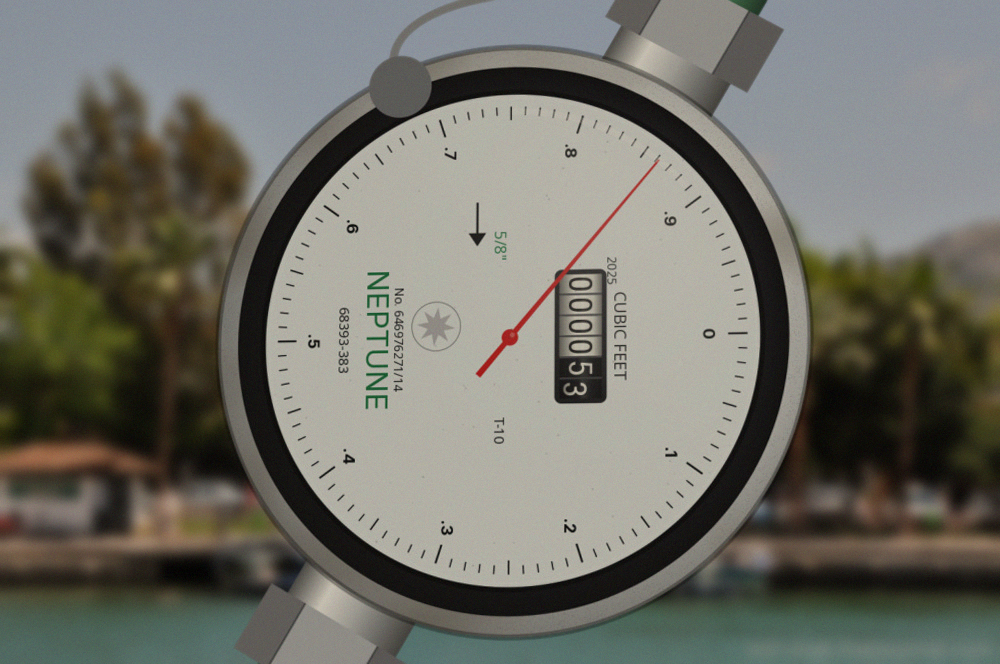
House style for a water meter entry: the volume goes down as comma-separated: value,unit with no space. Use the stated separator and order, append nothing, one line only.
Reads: 52.86,ft³
